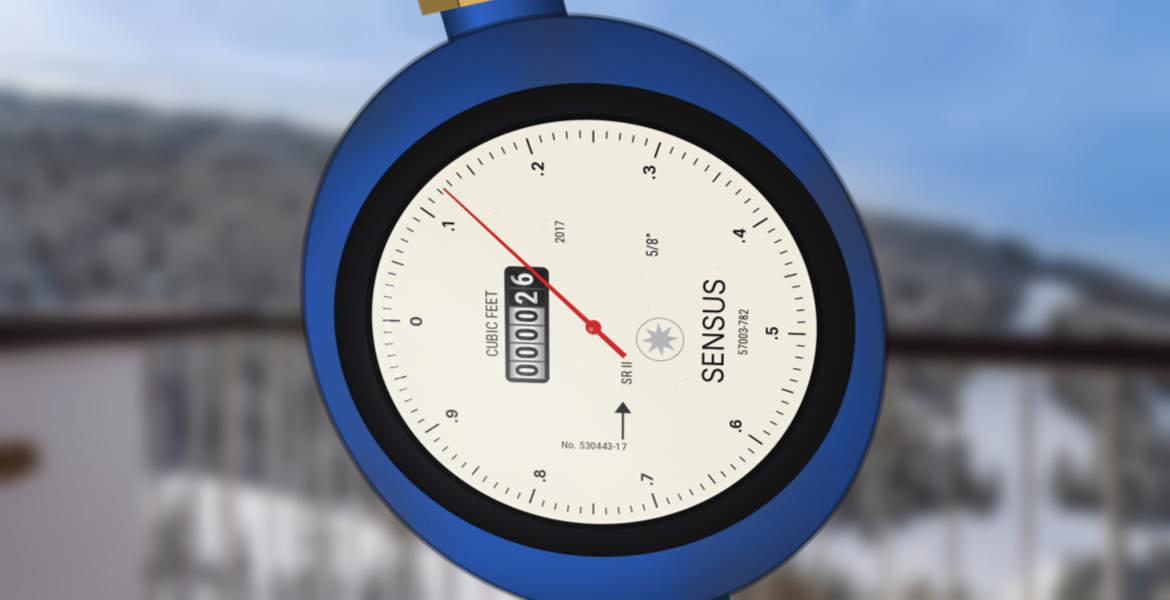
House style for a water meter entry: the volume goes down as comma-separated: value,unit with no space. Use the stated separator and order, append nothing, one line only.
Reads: 26.12,ft³
